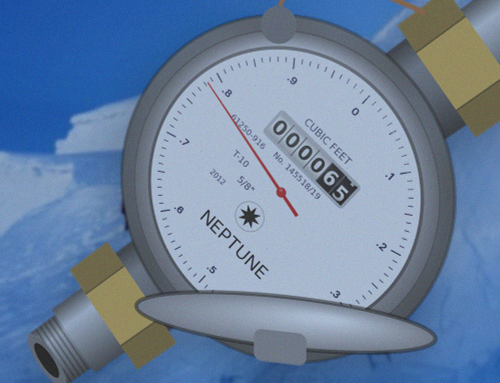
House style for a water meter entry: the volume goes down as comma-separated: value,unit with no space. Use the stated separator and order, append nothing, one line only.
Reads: 64.78,ft³
